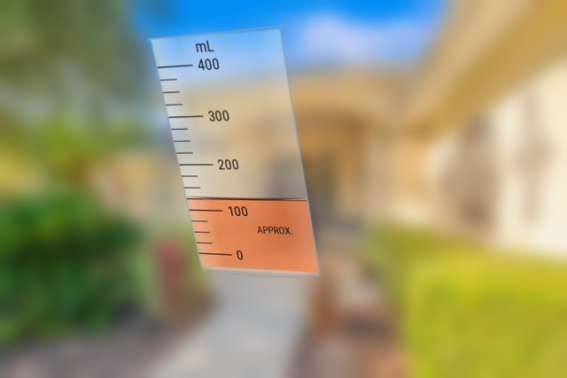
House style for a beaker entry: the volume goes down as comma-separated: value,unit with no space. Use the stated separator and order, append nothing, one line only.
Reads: 125,mL
